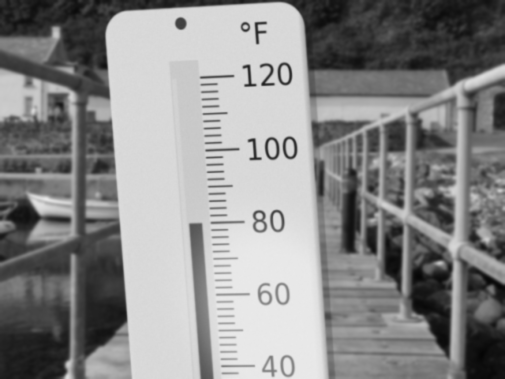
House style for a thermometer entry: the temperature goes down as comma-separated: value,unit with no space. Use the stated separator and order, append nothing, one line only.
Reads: 80,°F
